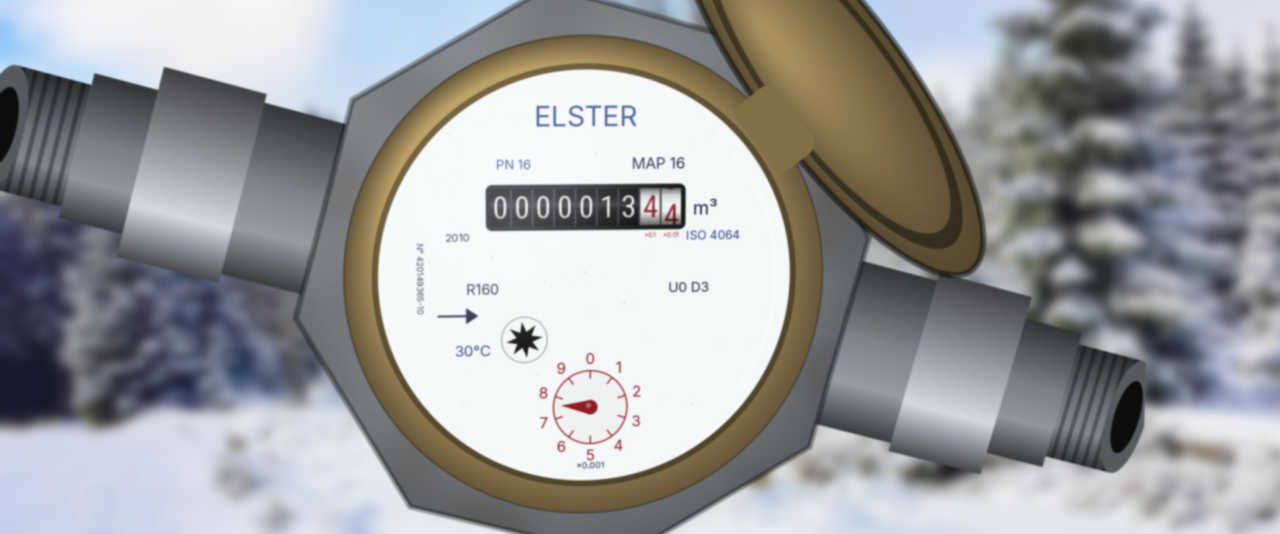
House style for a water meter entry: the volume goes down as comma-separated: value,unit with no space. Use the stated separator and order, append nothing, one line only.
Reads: 13.437,m³
